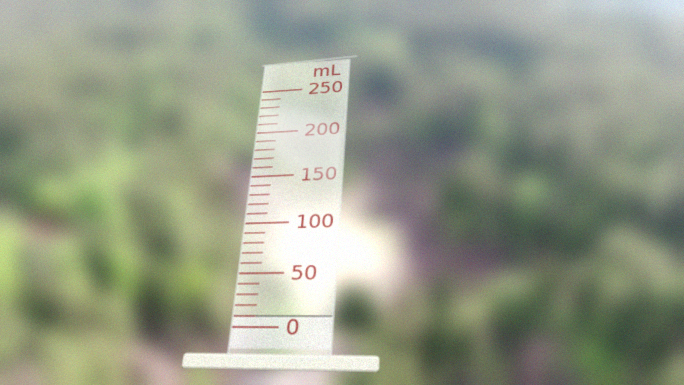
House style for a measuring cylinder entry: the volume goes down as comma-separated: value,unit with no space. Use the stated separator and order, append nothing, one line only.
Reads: 10,mL
